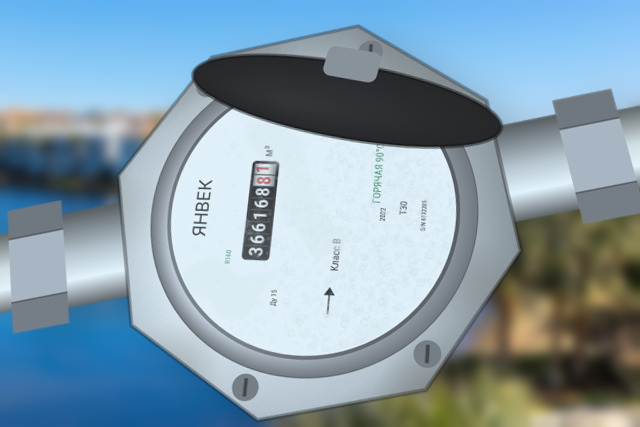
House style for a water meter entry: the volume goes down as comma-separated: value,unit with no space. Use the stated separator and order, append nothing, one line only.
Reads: 366168.81,m³
